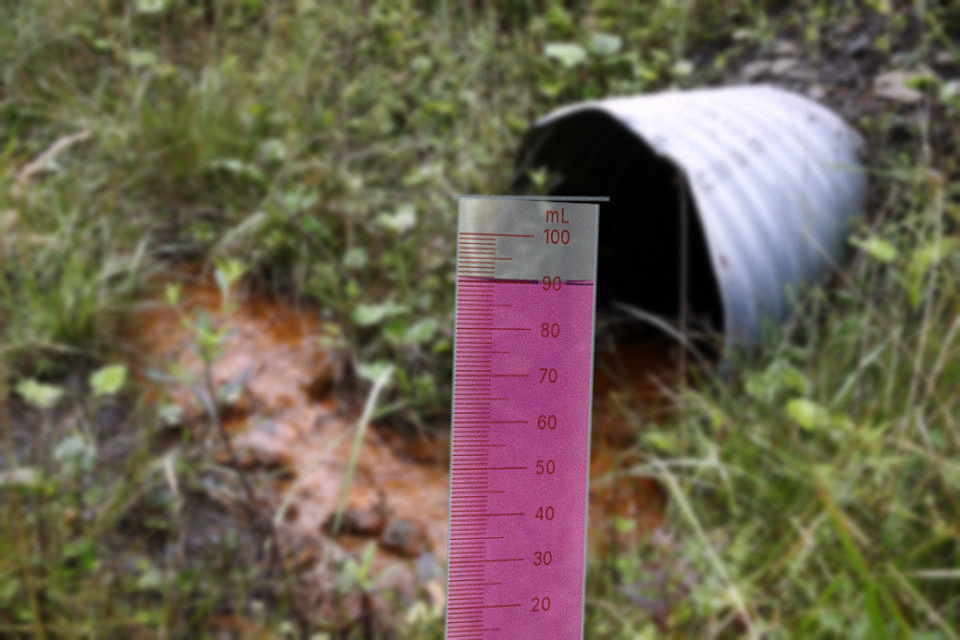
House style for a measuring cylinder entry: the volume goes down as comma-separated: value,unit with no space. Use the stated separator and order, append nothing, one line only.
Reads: 90,mL
